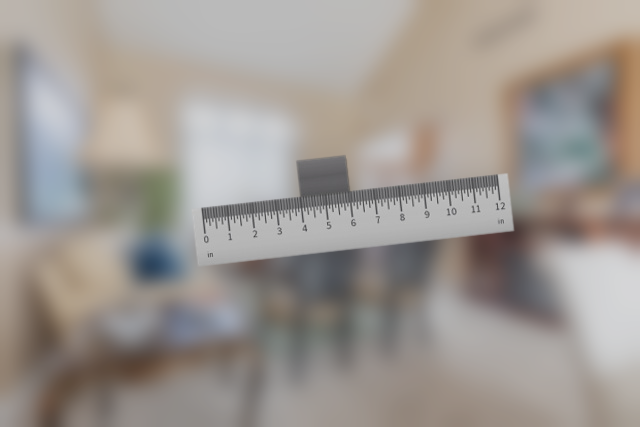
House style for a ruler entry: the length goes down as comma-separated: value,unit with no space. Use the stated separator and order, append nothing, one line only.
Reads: 2,in
